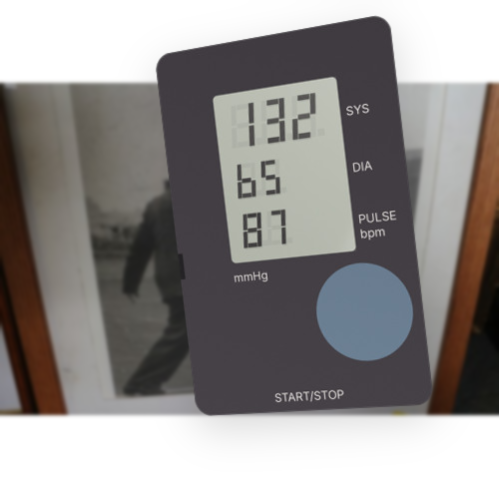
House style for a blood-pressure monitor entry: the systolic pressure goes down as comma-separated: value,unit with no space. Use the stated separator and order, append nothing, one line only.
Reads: 132,mmHg
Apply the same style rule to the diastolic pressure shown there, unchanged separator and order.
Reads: 65,mmHg
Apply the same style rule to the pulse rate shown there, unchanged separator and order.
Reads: 87,bpm
